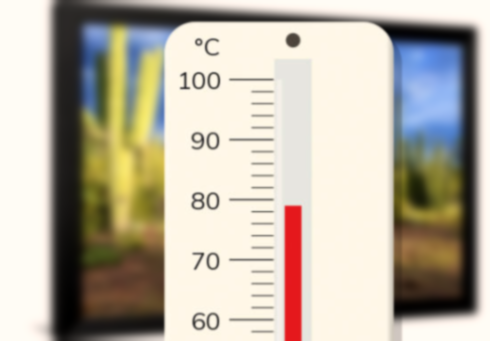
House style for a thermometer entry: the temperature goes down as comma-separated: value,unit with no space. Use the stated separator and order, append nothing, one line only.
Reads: 79,°C
